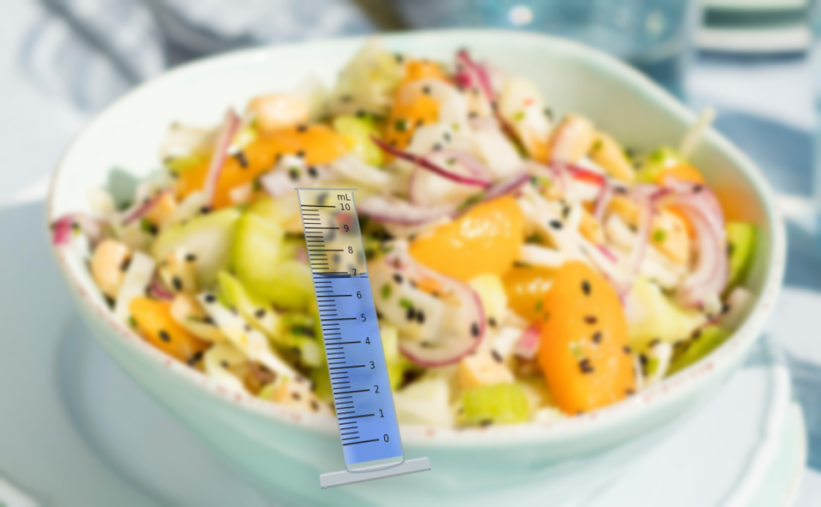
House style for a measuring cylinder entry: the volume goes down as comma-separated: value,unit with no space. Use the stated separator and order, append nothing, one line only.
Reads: 6.8,mL
